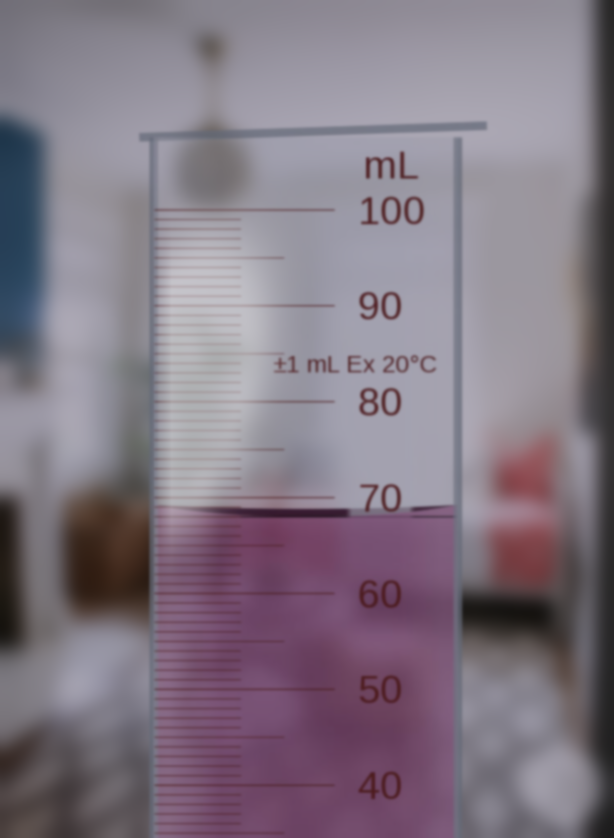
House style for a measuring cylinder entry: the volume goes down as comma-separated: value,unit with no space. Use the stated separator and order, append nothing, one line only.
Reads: 68,mL
